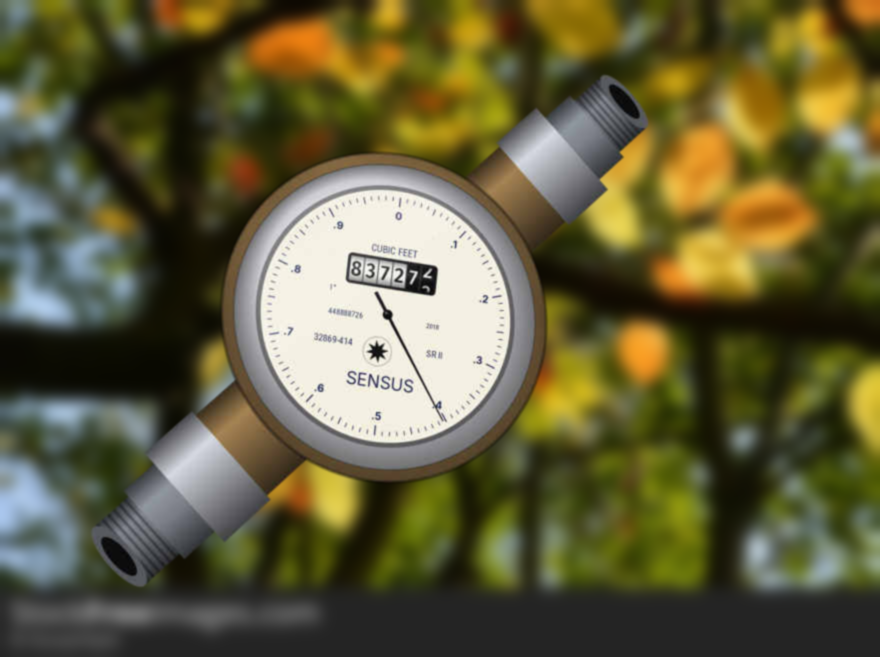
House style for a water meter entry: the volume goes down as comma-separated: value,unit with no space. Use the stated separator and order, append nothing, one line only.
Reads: 837272.40,ft³
